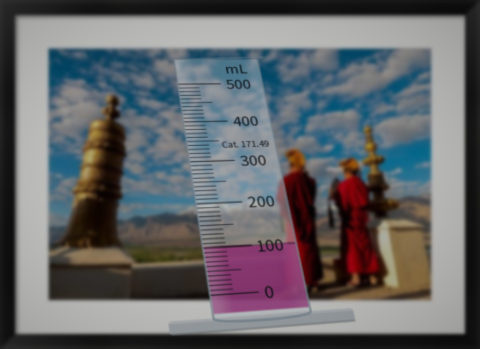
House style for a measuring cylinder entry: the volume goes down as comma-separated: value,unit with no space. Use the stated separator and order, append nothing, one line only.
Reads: 100,mL
